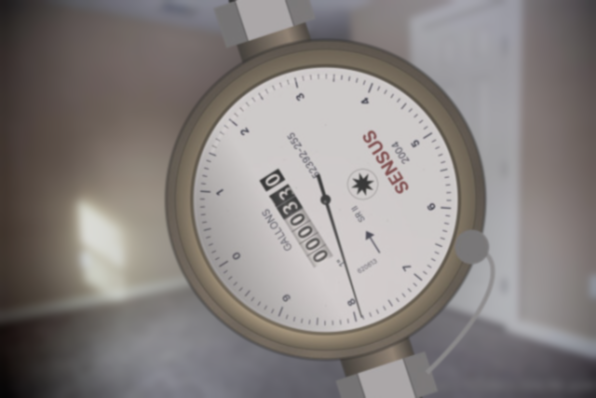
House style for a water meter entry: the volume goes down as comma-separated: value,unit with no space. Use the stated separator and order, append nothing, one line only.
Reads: 327.9,gal
